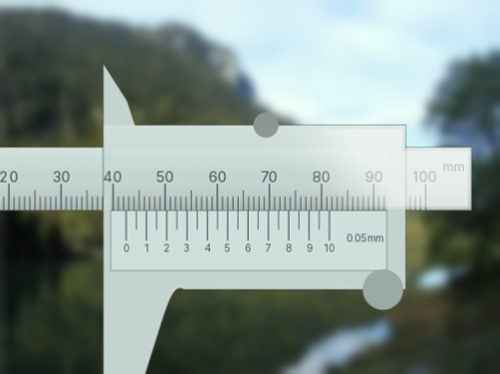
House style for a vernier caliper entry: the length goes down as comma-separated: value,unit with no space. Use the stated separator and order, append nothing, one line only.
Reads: 42.5,mm
